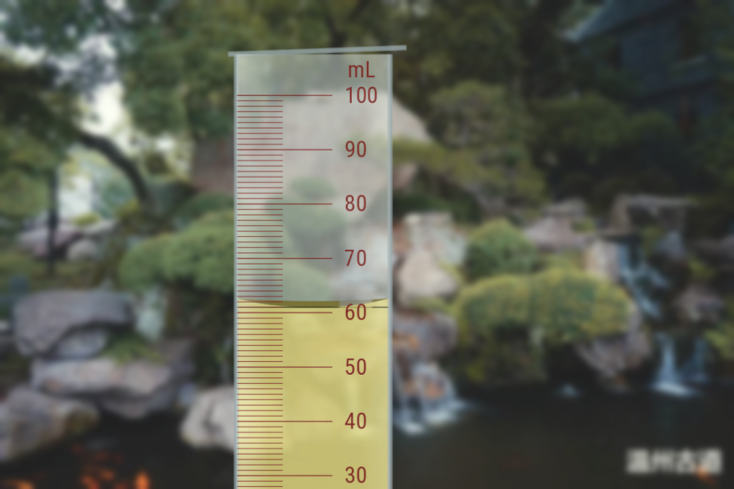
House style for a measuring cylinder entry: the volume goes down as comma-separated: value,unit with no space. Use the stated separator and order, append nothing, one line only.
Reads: 61,mL
